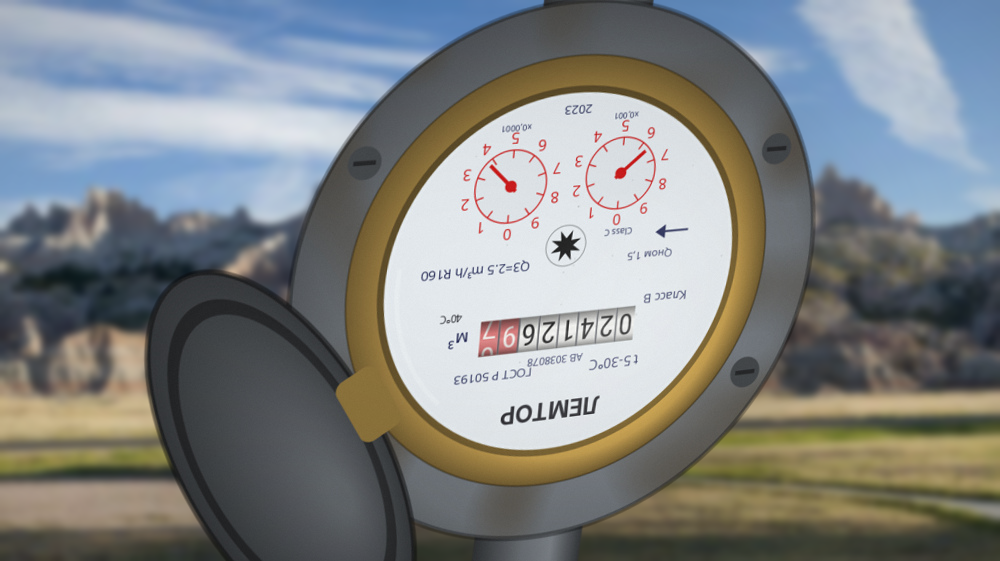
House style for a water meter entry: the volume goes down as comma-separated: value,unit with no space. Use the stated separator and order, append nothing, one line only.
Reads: 24126.9663,m³
